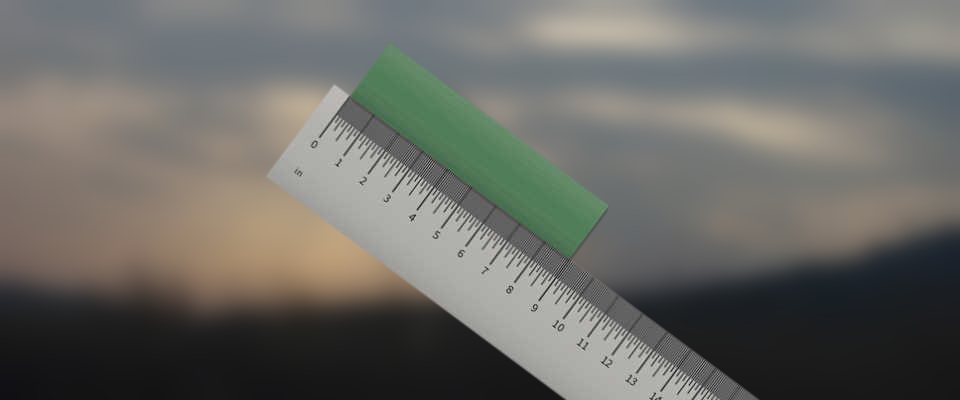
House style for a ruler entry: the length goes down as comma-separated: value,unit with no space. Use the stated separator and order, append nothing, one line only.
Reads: 9,in
